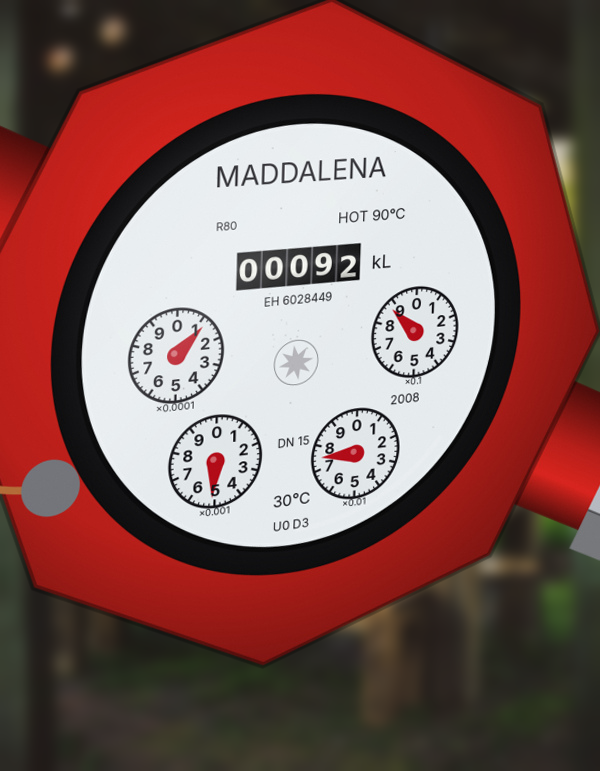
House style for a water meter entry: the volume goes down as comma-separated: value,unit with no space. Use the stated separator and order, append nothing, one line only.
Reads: 91.8751,kL
